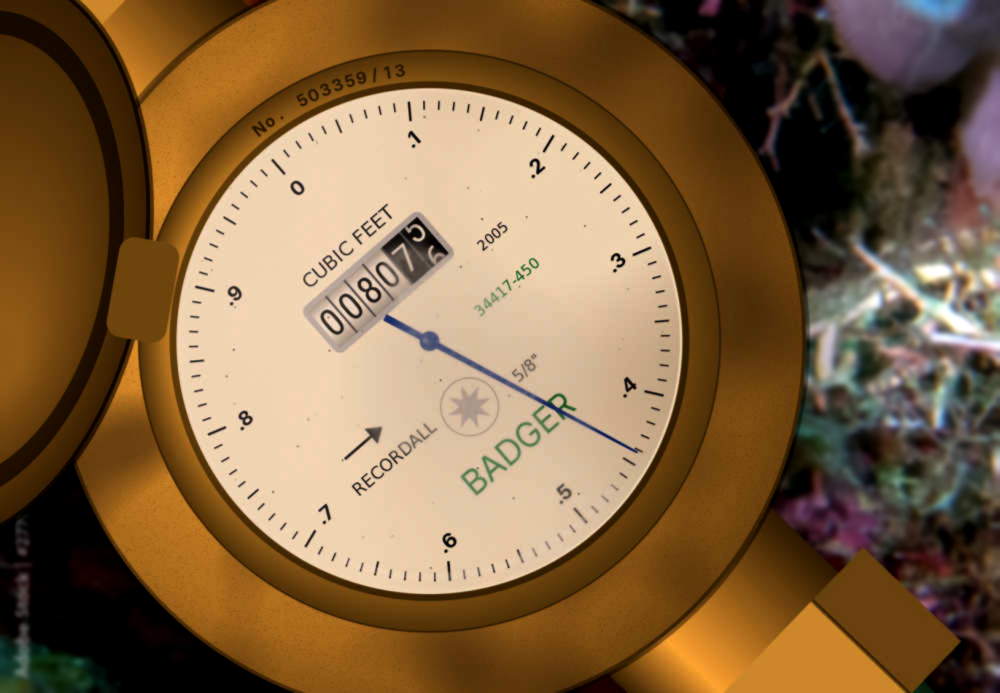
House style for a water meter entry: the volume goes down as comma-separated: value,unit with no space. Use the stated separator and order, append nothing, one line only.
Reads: 8075.44,ft³
